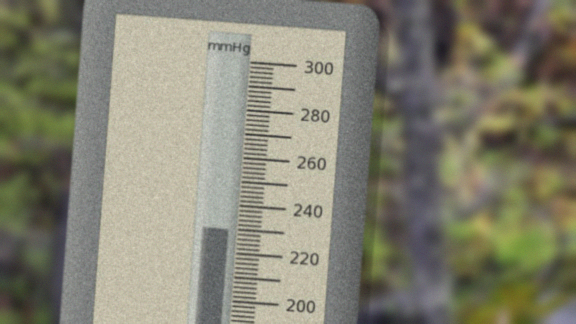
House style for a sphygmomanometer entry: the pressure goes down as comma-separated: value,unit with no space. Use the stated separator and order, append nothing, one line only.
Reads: 230,mmHg
